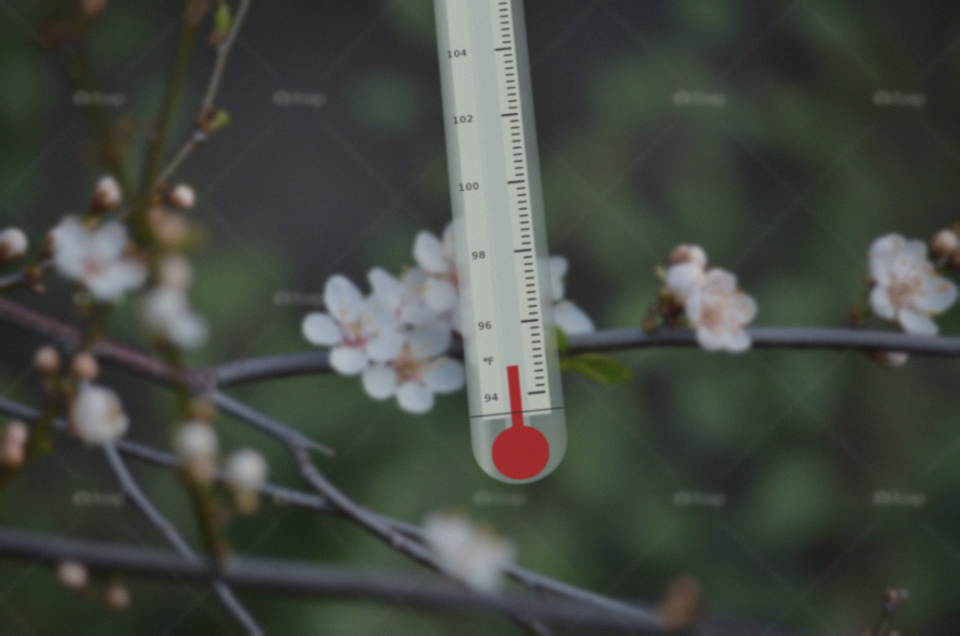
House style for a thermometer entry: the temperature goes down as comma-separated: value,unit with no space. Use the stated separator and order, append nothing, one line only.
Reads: 94.8,°F
